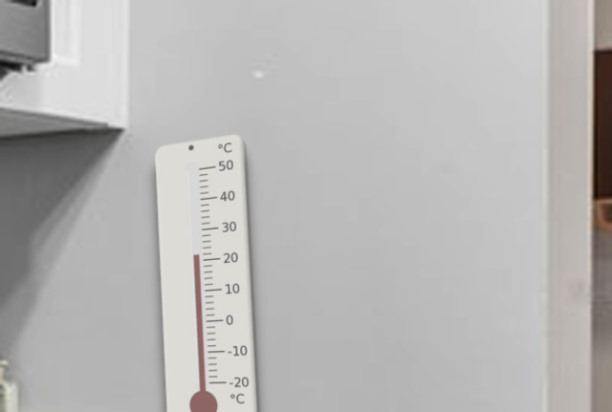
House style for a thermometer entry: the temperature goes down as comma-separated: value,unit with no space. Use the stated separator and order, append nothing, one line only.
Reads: 22,°C
